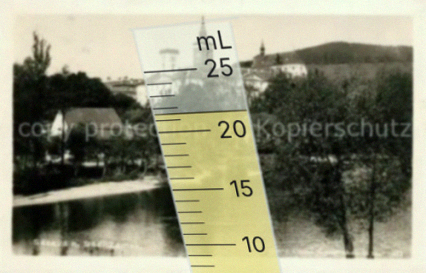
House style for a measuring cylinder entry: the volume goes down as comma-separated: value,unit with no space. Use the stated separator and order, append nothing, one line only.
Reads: 21.5,mL
